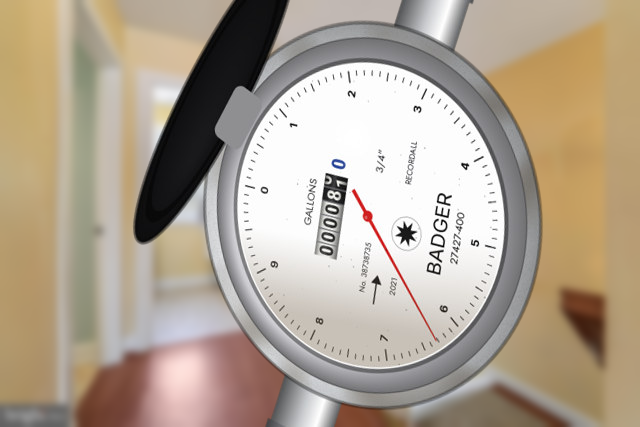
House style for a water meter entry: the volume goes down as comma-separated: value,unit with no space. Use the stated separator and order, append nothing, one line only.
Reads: 806.3,gal
